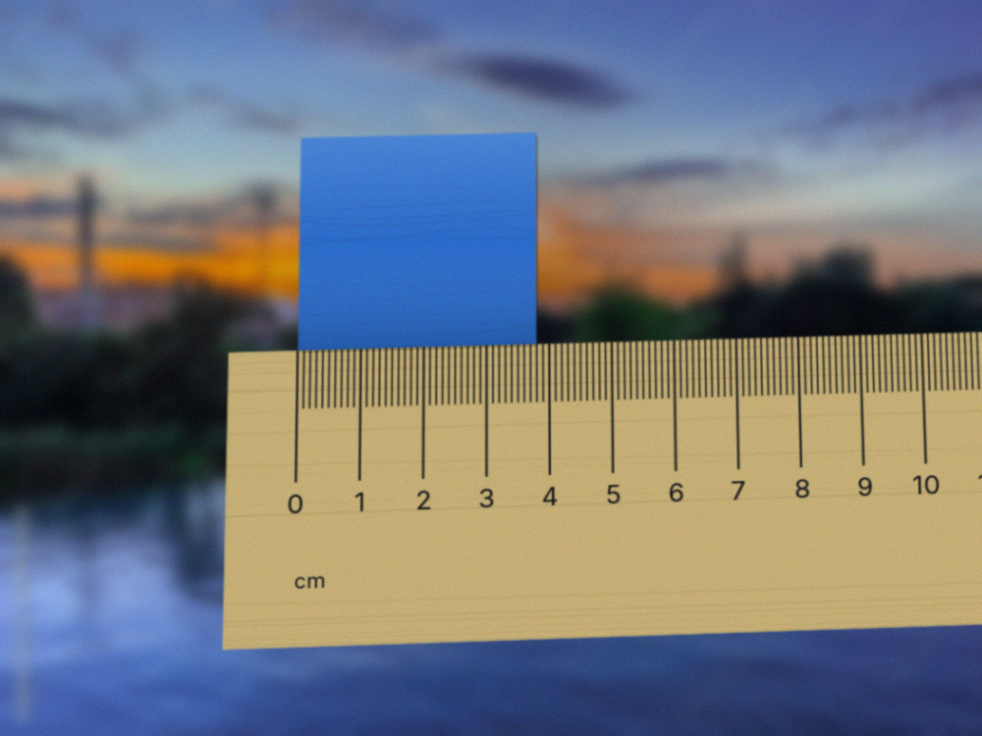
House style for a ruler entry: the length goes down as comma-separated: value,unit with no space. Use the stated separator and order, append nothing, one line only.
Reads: 3.8,cm
